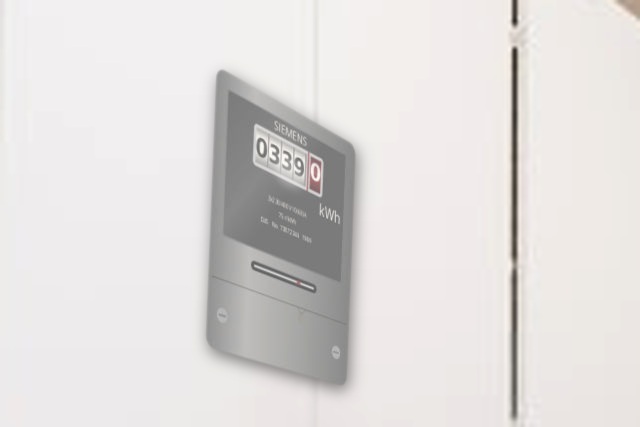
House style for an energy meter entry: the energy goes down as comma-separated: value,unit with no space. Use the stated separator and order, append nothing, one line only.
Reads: 339.0,kWh
